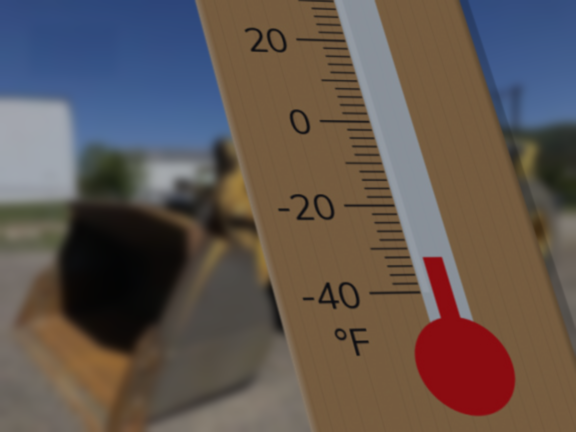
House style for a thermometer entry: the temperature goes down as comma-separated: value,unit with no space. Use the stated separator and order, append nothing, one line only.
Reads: -32,°F
